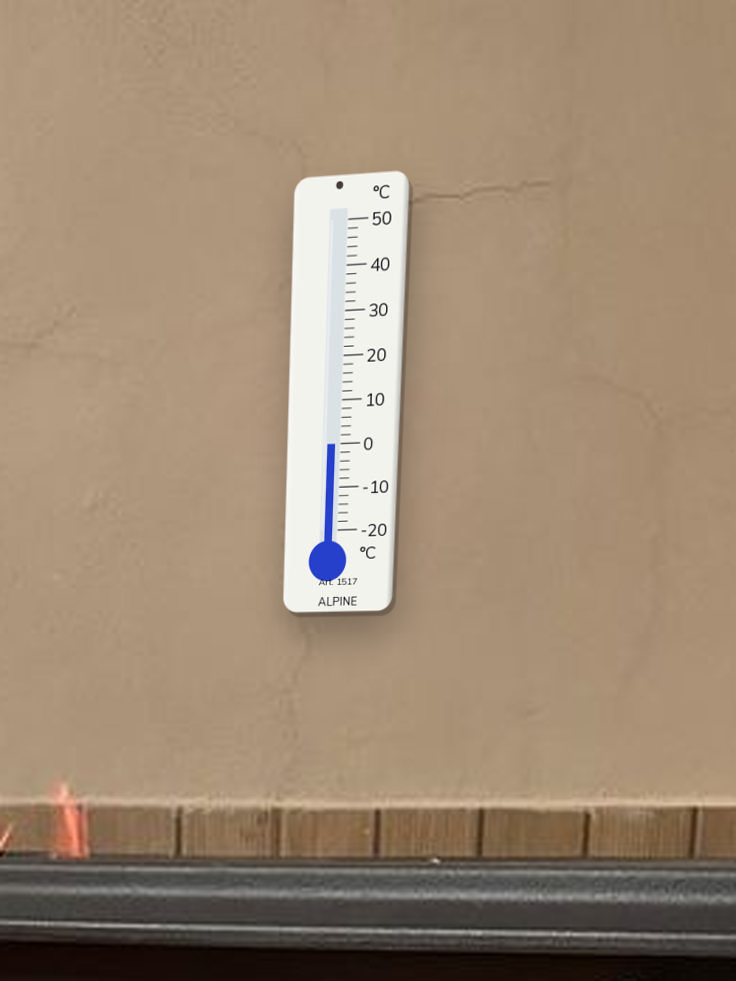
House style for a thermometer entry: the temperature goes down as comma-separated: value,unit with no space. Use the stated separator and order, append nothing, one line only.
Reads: 0,°C
